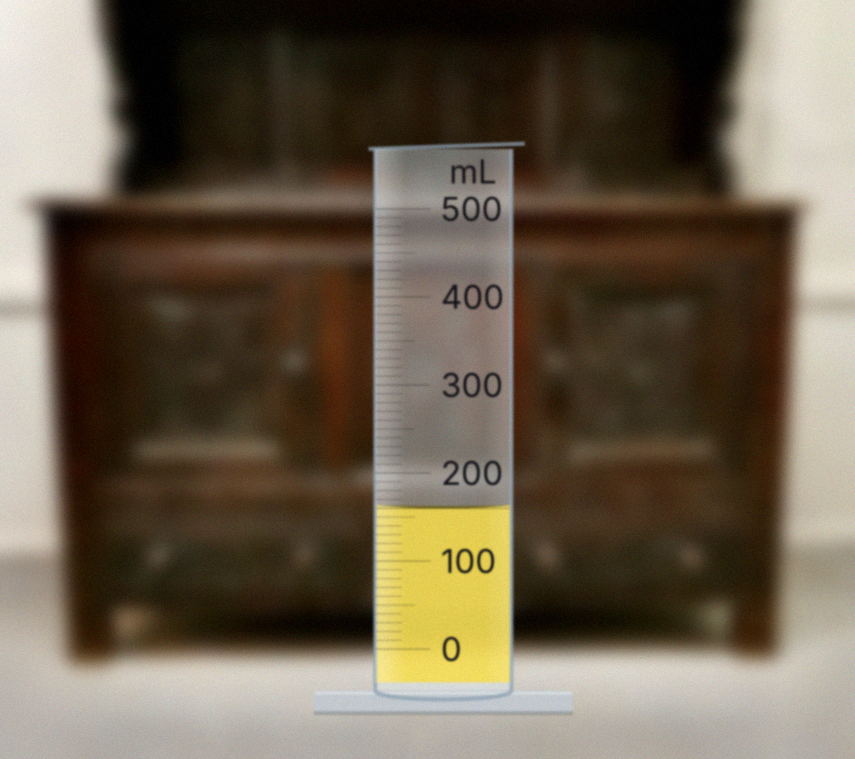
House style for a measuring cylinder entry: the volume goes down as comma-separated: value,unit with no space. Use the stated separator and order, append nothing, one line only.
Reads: 160,mL
